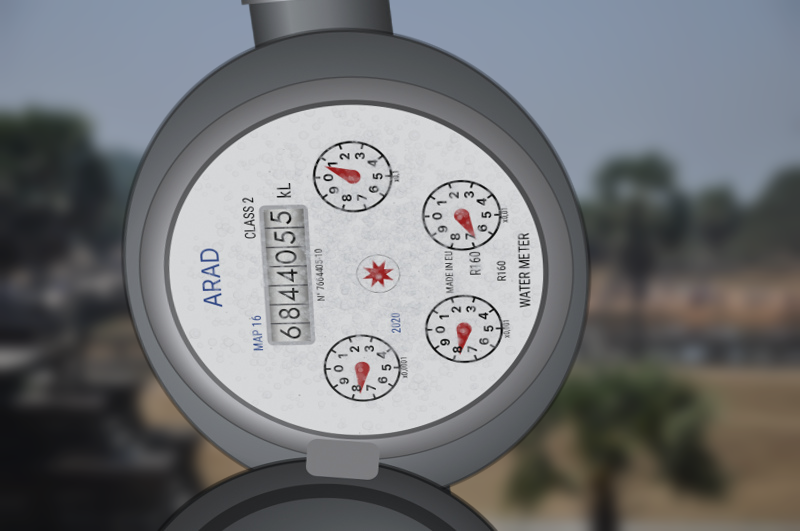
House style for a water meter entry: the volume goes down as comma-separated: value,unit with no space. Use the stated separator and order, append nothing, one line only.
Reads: 6844055.0677,kL
